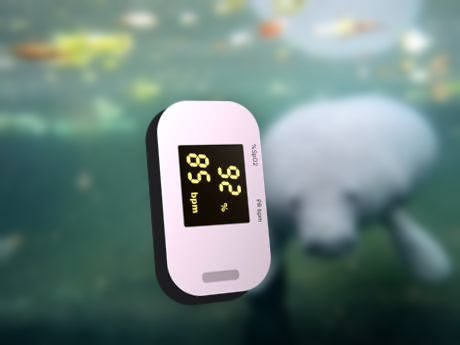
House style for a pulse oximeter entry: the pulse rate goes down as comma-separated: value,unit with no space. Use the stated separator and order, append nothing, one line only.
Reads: 85,bpm
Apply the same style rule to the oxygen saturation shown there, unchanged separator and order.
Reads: 92,%
